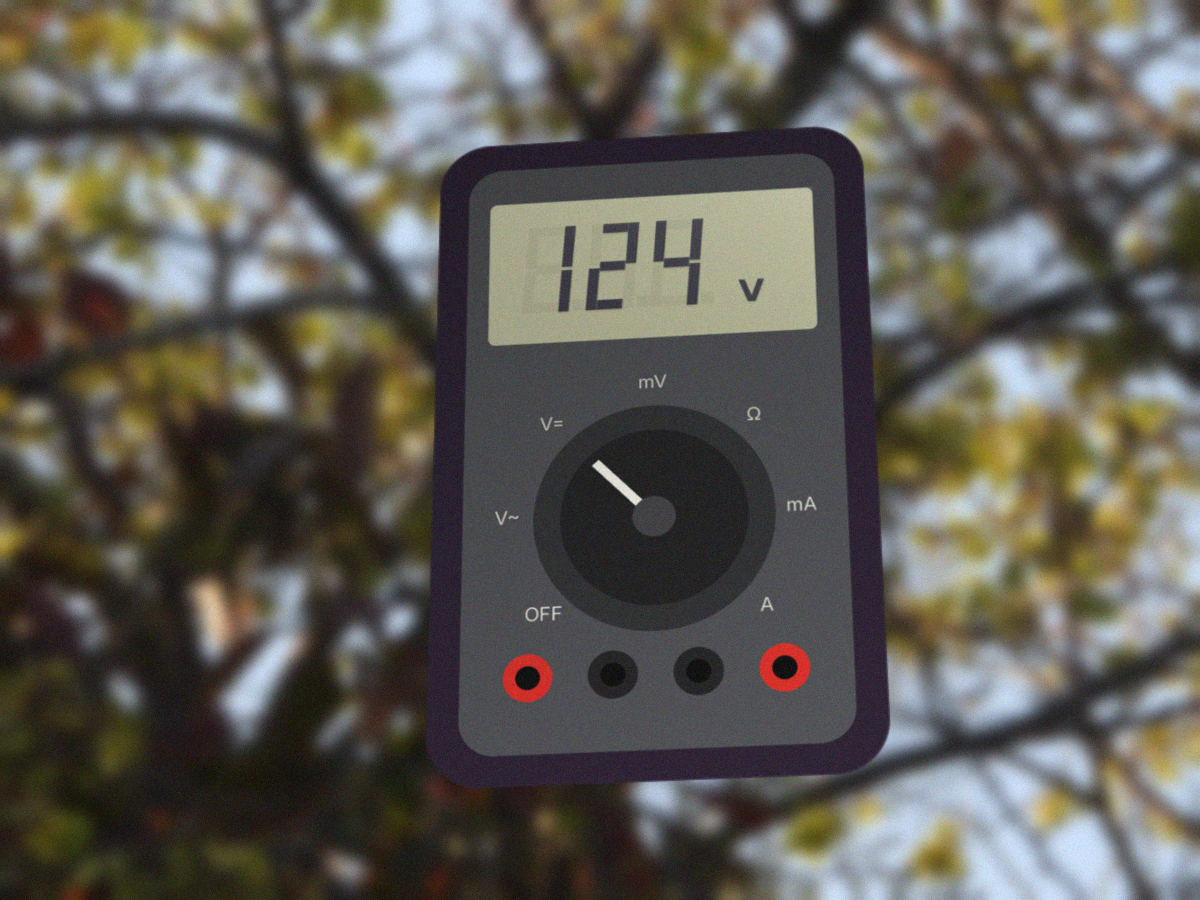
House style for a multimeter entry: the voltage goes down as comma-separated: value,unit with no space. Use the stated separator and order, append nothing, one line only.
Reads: 124,V
